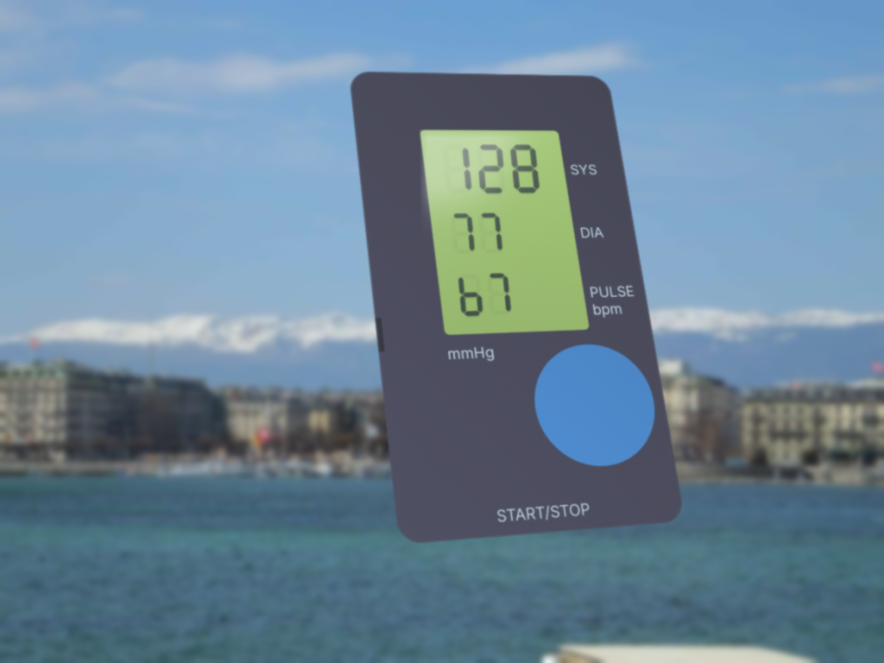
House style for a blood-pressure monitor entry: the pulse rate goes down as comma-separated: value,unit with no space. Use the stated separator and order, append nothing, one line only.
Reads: 67,bpm
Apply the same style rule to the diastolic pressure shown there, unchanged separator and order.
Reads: 77,mmHg
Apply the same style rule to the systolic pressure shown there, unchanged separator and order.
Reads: 128,mmHg
